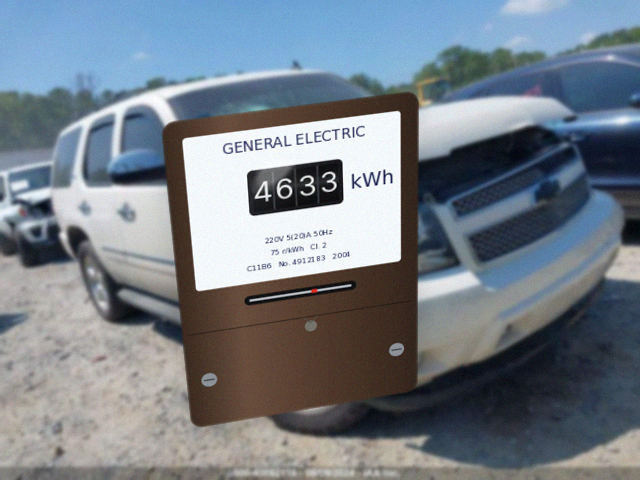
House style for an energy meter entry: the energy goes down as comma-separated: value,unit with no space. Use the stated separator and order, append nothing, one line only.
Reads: 4633,kWh
